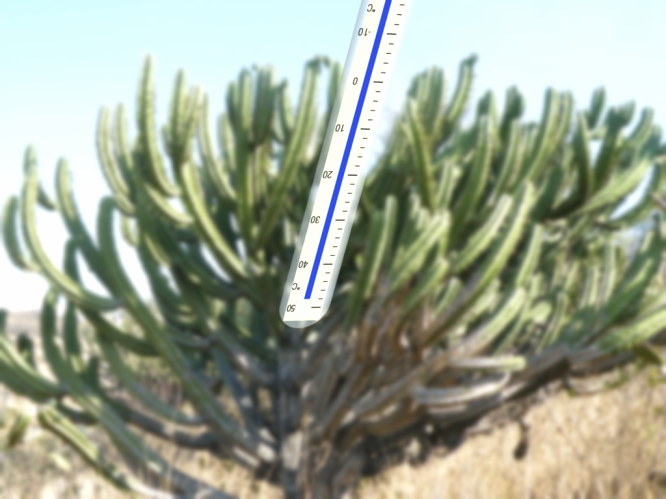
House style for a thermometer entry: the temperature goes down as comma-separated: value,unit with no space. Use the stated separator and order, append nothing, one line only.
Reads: 48,°C
